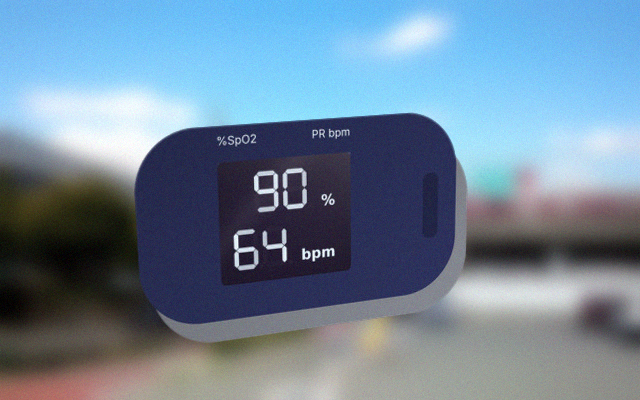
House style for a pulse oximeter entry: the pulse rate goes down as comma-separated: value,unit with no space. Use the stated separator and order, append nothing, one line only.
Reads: 64,bpm
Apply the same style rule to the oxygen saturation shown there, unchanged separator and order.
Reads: 90,%
